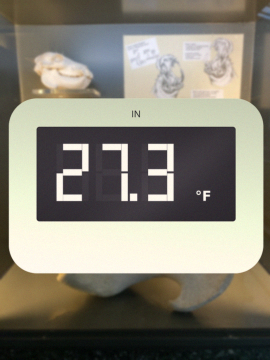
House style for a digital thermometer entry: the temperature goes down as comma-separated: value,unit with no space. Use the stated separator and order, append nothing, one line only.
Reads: 27.3,°F
